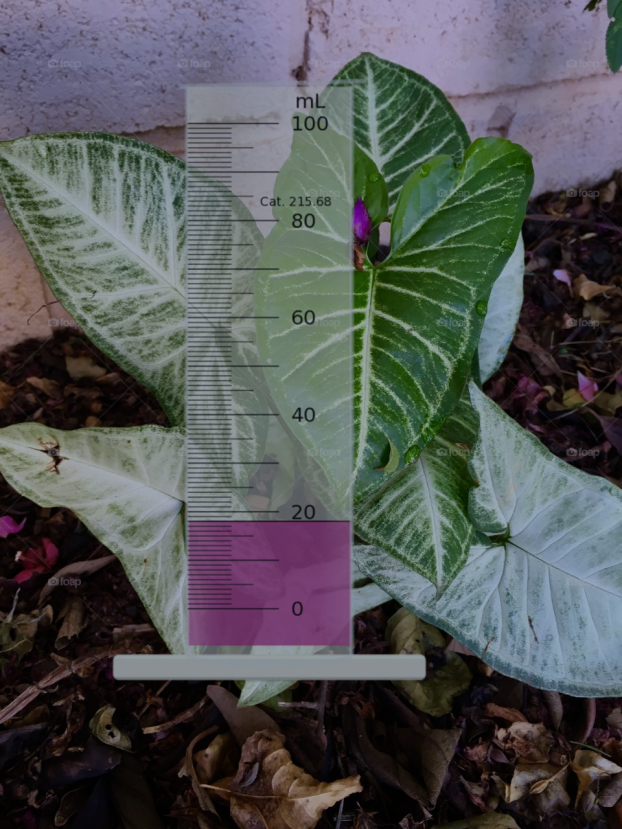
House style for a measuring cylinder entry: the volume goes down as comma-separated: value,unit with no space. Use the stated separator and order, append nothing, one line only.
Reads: 18,mL
